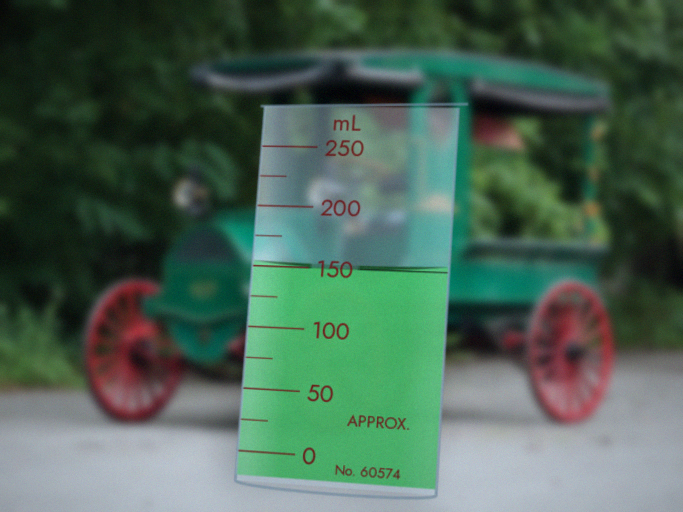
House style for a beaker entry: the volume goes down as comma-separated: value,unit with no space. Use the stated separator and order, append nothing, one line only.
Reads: 150,mL
